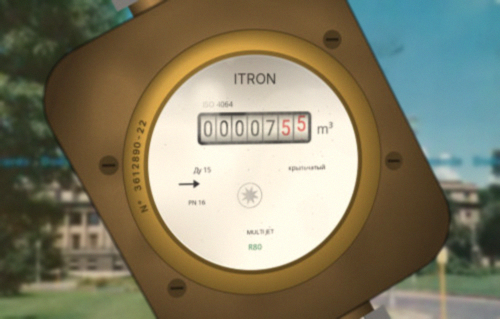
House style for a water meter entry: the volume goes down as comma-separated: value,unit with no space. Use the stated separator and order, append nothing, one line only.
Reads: 7.55,m³
